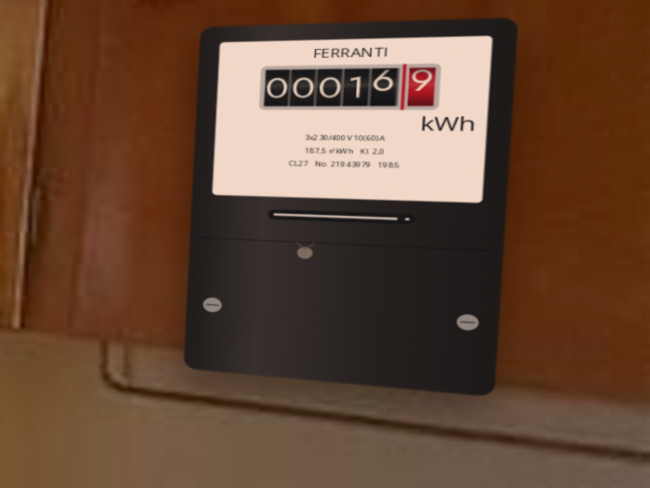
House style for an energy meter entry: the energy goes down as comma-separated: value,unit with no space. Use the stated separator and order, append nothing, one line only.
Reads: 16.9,kWh
